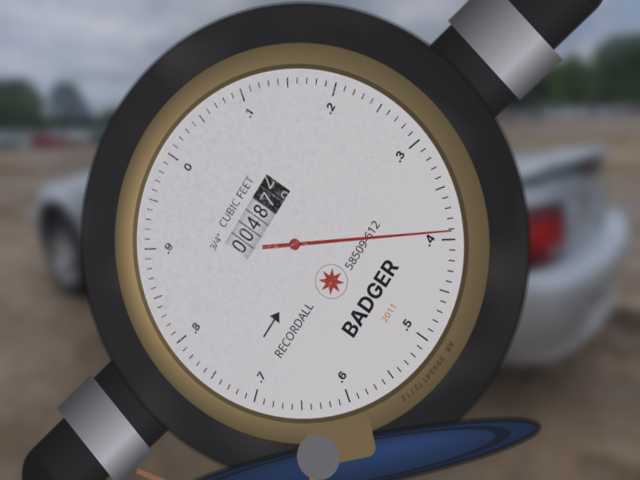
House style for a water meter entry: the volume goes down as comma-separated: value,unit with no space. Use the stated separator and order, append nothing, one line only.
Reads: 4872.39,ft³
